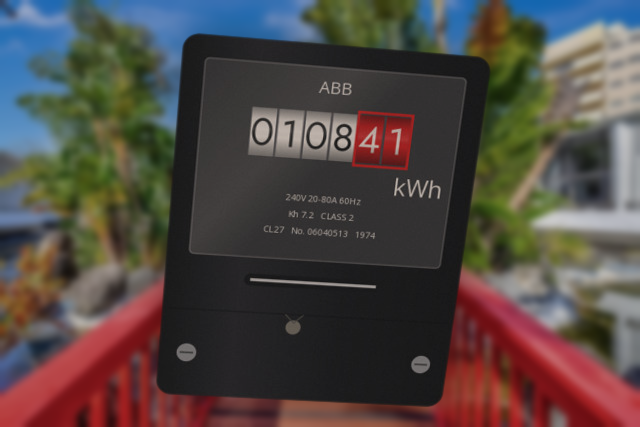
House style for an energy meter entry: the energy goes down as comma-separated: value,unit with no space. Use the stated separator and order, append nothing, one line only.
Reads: 108.41,kWh
